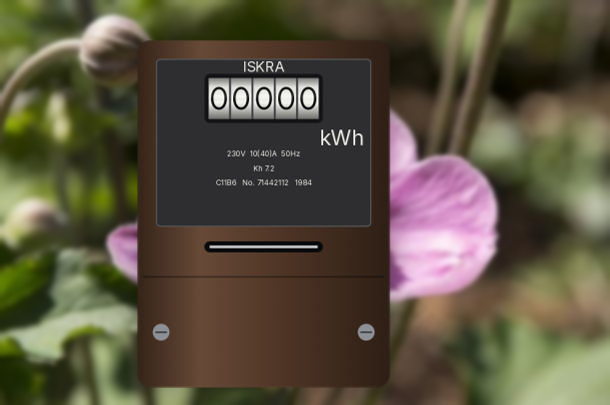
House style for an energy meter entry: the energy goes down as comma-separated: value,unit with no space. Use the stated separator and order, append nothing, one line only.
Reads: 0,kWh
